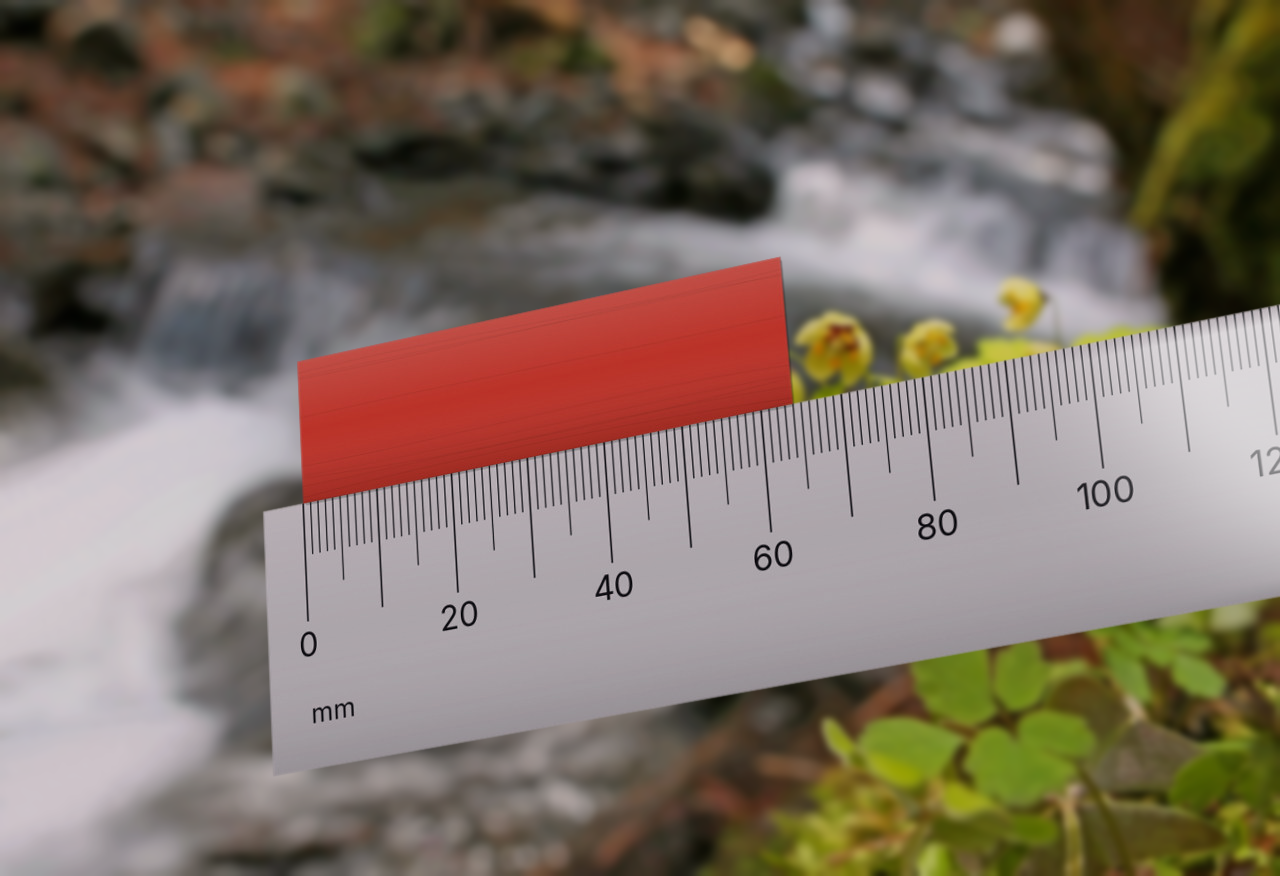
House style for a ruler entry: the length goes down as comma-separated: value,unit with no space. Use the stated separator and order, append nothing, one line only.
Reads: 64,mm
